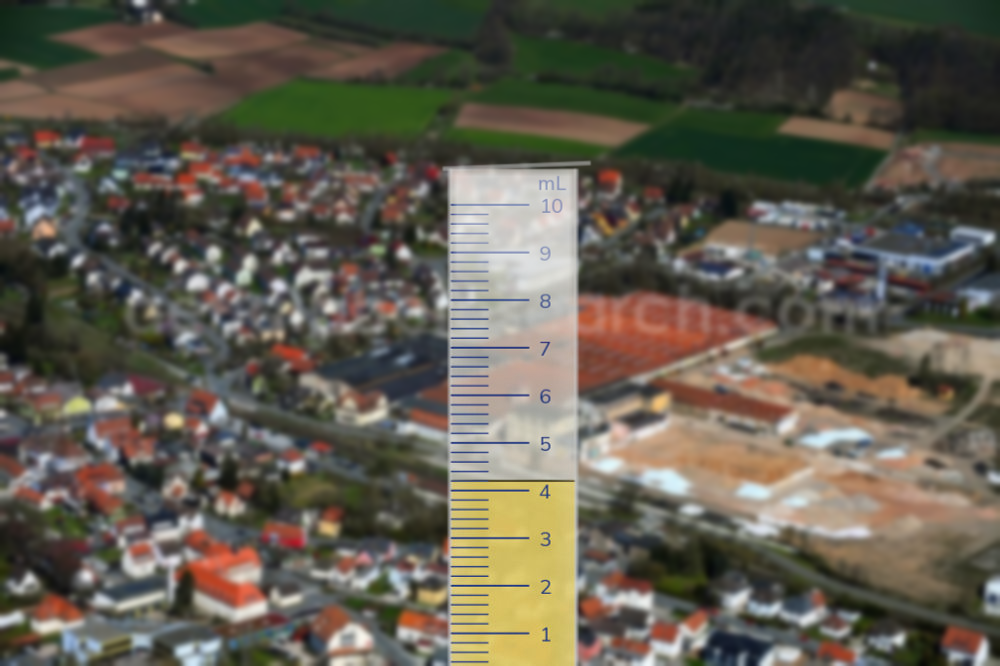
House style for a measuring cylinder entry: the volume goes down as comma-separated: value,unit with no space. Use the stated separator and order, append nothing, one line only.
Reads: 4.2,mL
